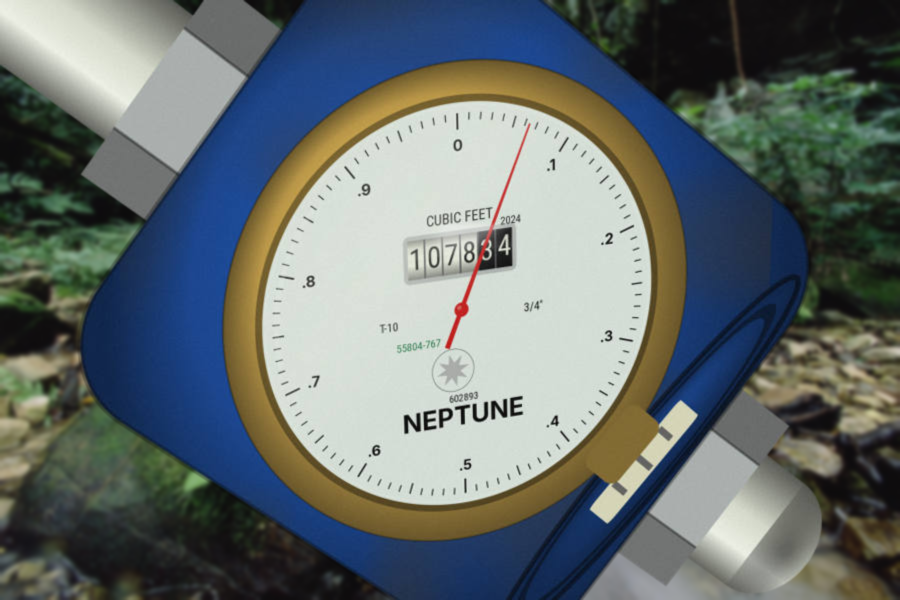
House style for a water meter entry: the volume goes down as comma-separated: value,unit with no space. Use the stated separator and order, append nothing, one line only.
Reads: 107834.06,ft³
